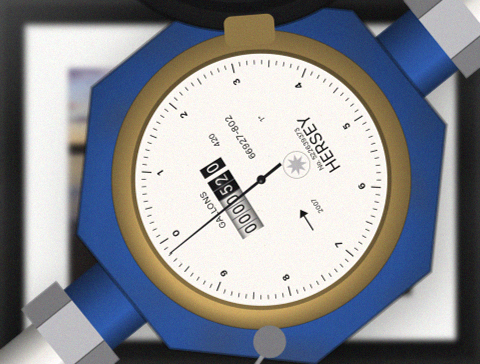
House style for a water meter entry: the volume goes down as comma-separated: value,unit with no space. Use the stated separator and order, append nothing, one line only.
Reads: 519.8,gal
